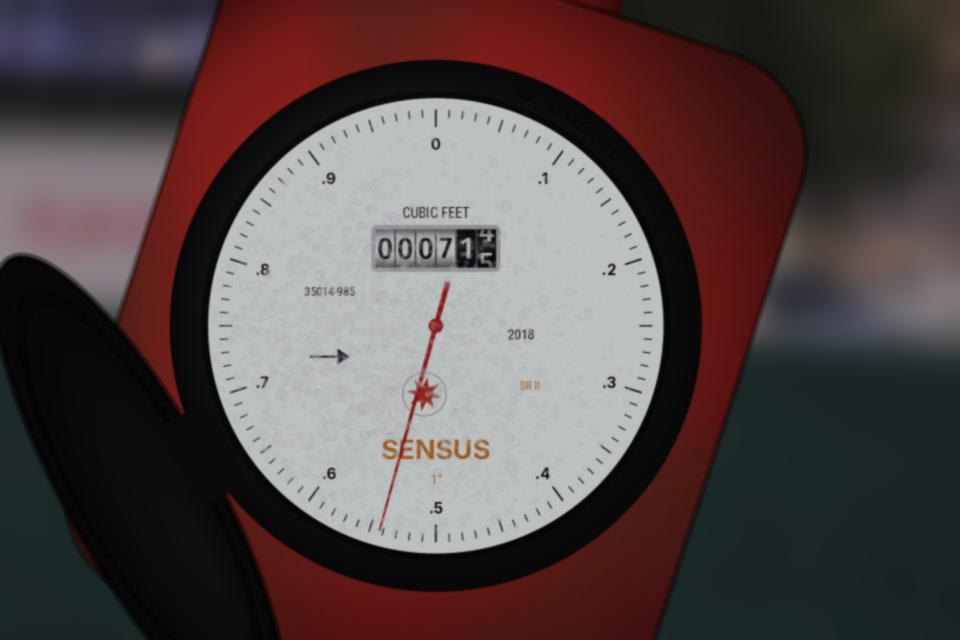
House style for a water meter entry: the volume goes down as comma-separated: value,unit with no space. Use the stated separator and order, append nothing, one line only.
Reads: 714.54,ft³
